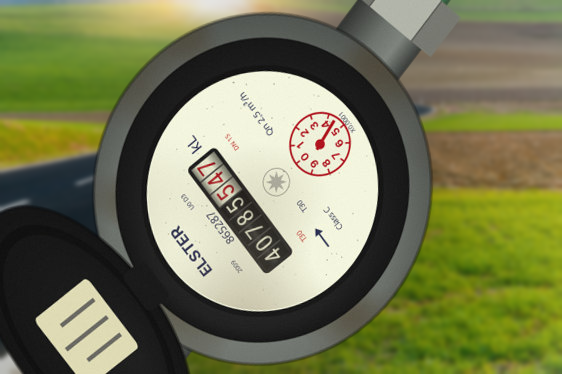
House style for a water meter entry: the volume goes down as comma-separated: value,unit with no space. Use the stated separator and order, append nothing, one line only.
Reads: 40785.5474,kL
